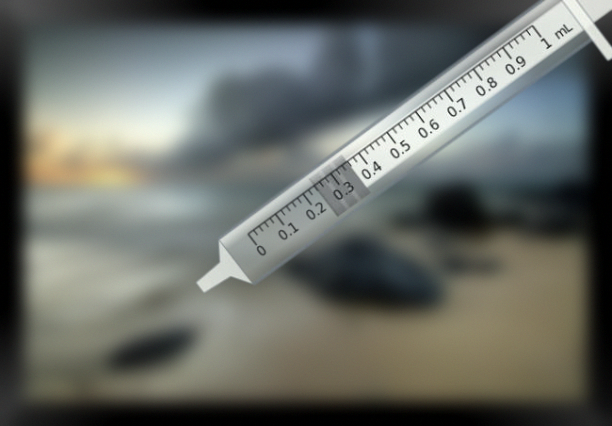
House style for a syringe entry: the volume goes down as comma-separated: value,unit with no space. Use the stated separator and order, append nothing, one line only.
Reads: 0.24,mL
